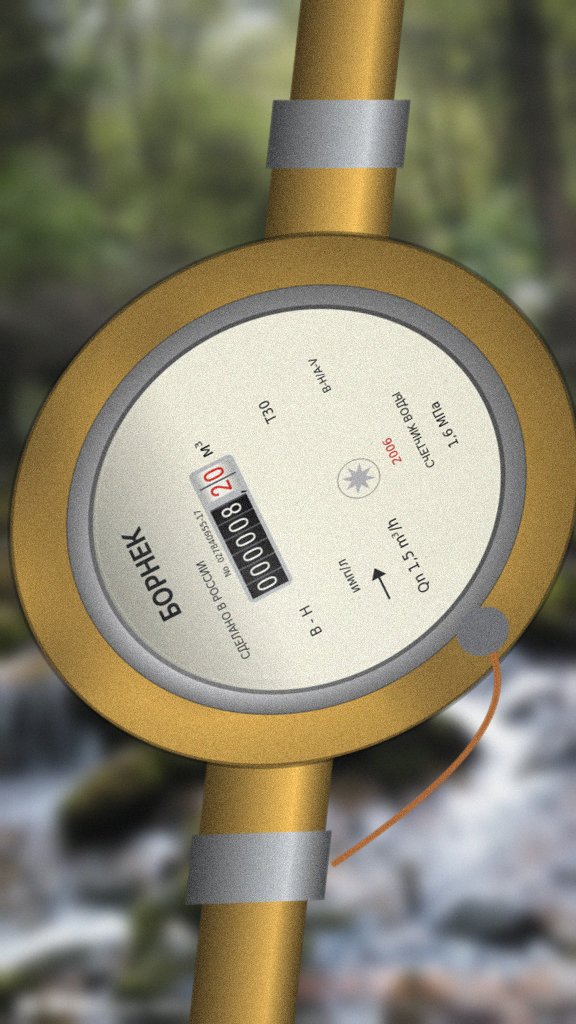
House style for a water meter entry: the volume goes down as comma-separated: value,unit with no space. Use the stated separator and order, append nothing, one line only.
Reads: 8.20,m³
